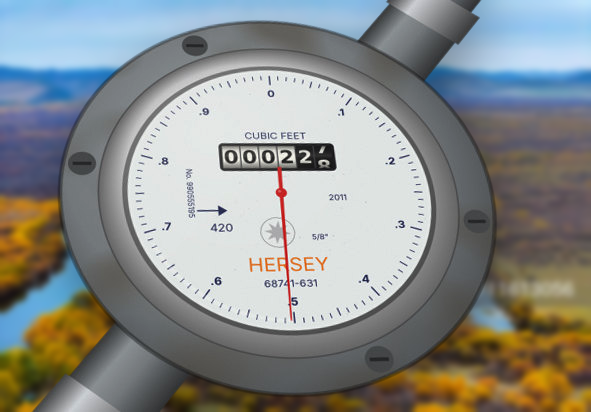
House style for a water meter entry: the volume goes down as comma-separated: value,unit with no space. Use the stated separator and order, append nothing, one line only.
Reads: 227.50,ft³
